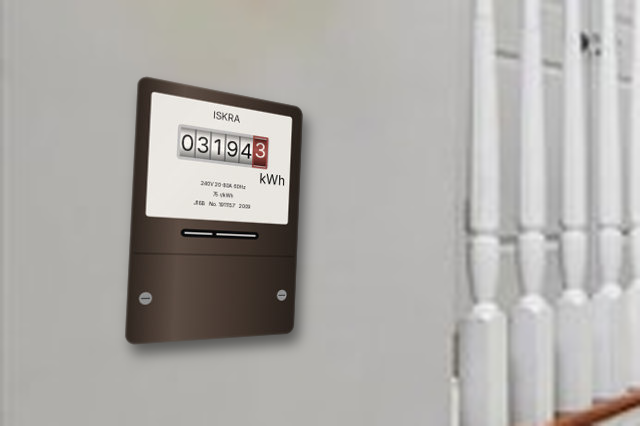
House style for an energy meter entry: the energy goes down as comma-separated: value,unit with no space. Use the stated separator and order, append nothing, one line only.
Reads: 3194.3,kWh
